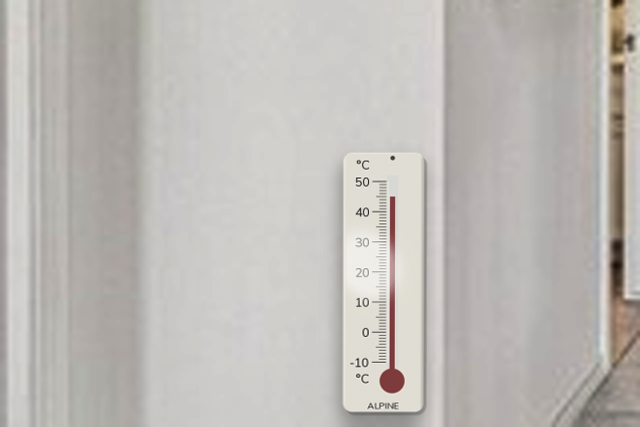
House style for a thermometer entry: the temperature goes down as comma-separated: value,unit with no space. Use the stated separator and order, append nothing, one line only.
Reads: 45,°C
